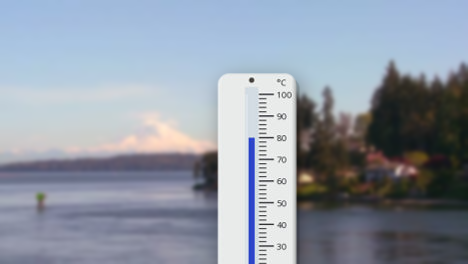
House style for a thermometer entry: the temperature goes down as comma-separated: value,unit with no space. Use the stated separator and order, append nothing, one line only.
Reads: 80,°C
